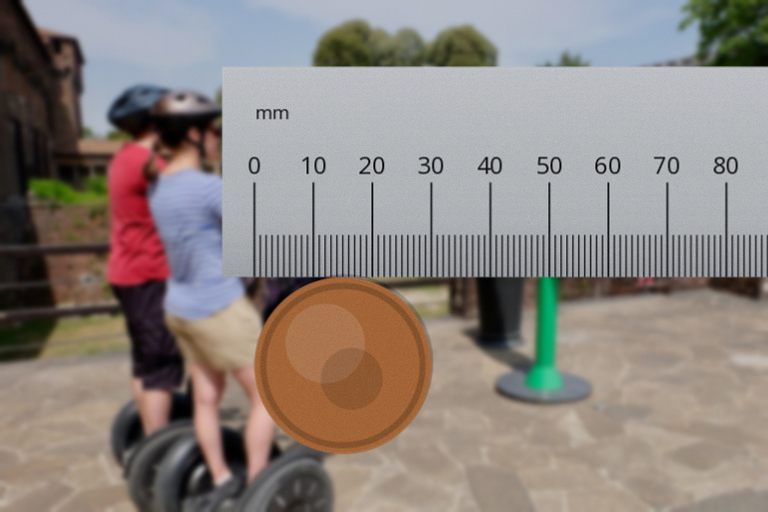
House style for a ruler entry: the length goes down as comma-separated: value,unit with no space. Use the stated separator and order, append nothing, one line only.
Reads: 30,mm
